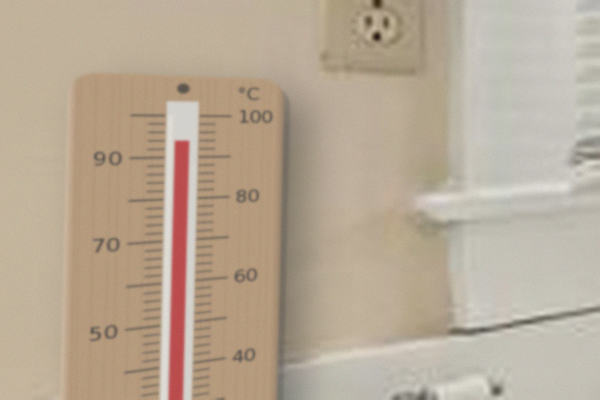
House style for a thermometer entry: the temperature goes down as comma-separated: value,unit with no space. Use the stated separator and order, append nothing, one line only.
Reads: 94,°C
